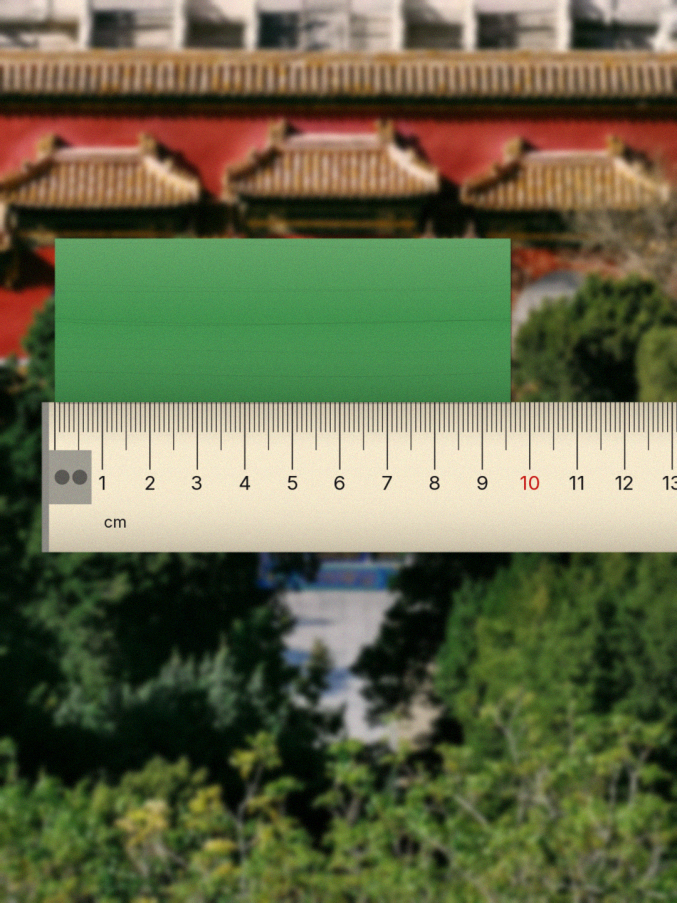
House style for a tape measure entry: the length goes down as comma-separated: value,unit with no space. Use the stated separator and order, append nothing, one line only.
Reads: 9.6,cm
